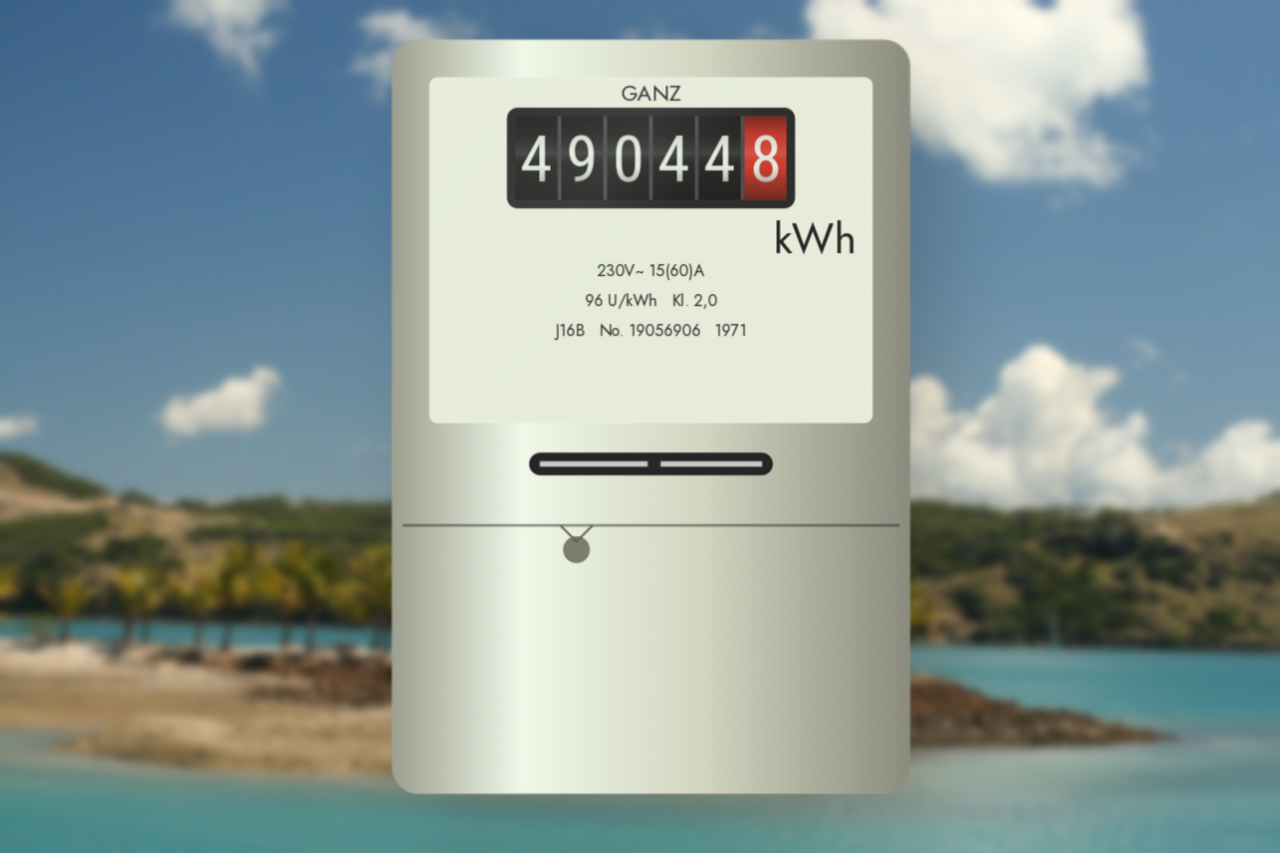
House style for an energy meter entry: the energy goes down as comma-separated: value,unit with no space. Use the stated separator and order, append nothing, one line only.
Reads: 49044.8,kWh
